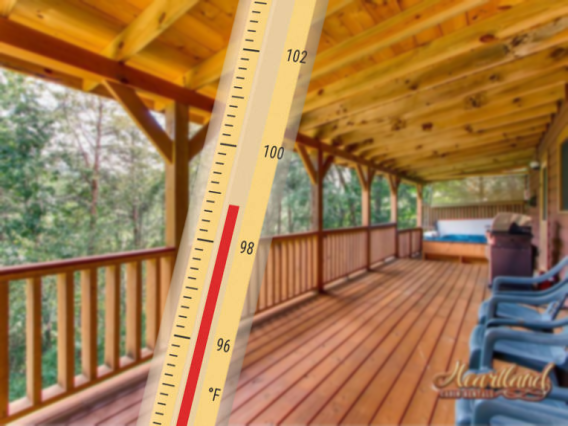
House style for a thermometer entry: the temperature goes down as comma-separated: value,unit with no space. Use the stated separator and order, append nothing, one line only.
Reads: 98.8,°F
